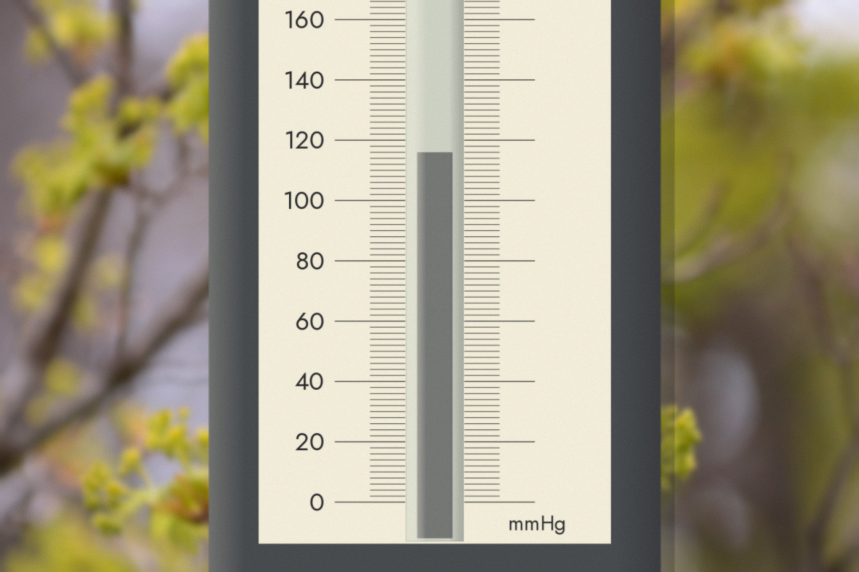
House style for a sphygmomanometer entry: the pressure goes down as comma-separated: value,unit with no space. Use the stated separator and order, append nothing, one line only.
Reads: 116,mmHg
